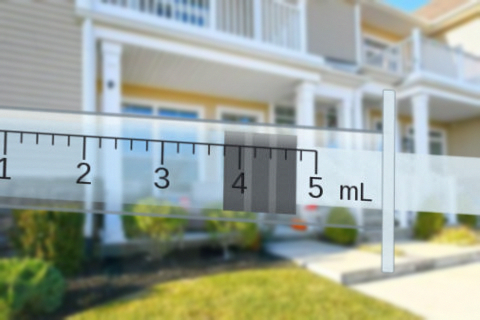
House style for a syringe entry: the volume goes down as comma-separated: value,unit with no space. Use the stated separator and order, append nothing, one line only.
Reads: 3.8,mL
